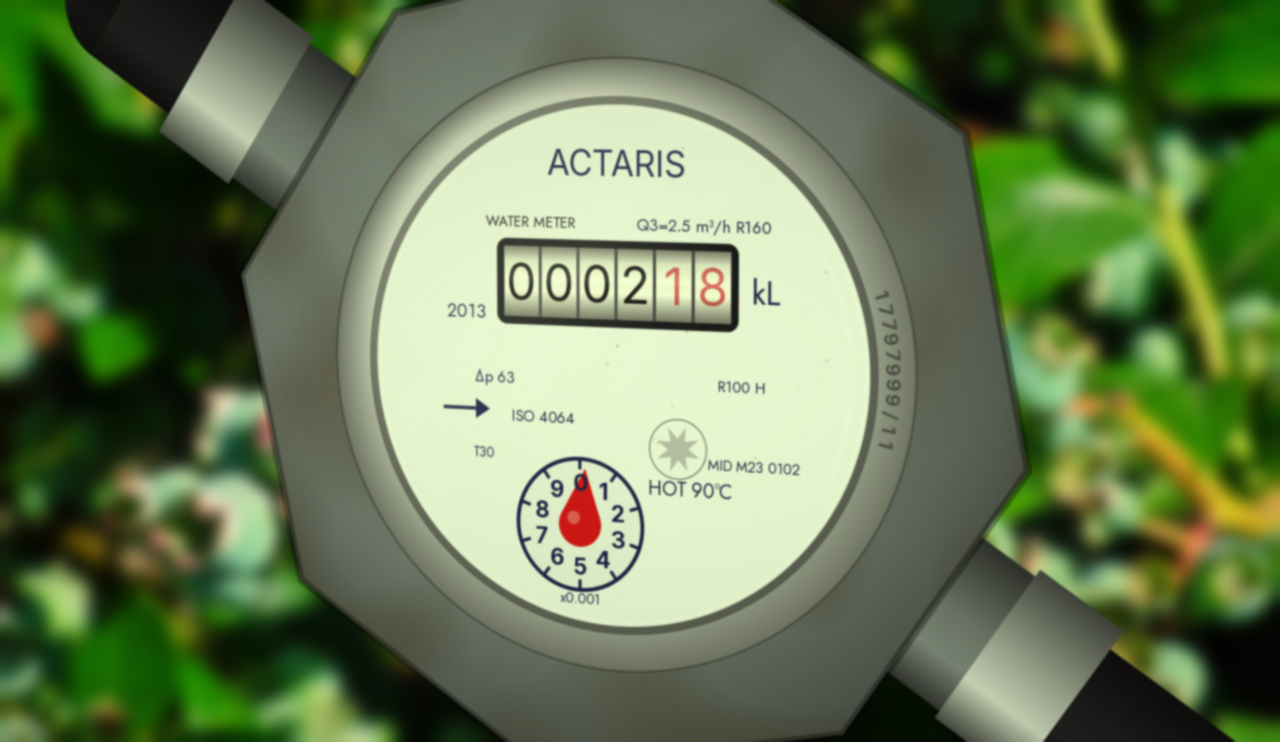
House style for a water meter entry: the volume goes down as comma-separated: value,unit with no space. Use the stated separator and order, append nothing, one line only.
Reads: 2.180,kL
